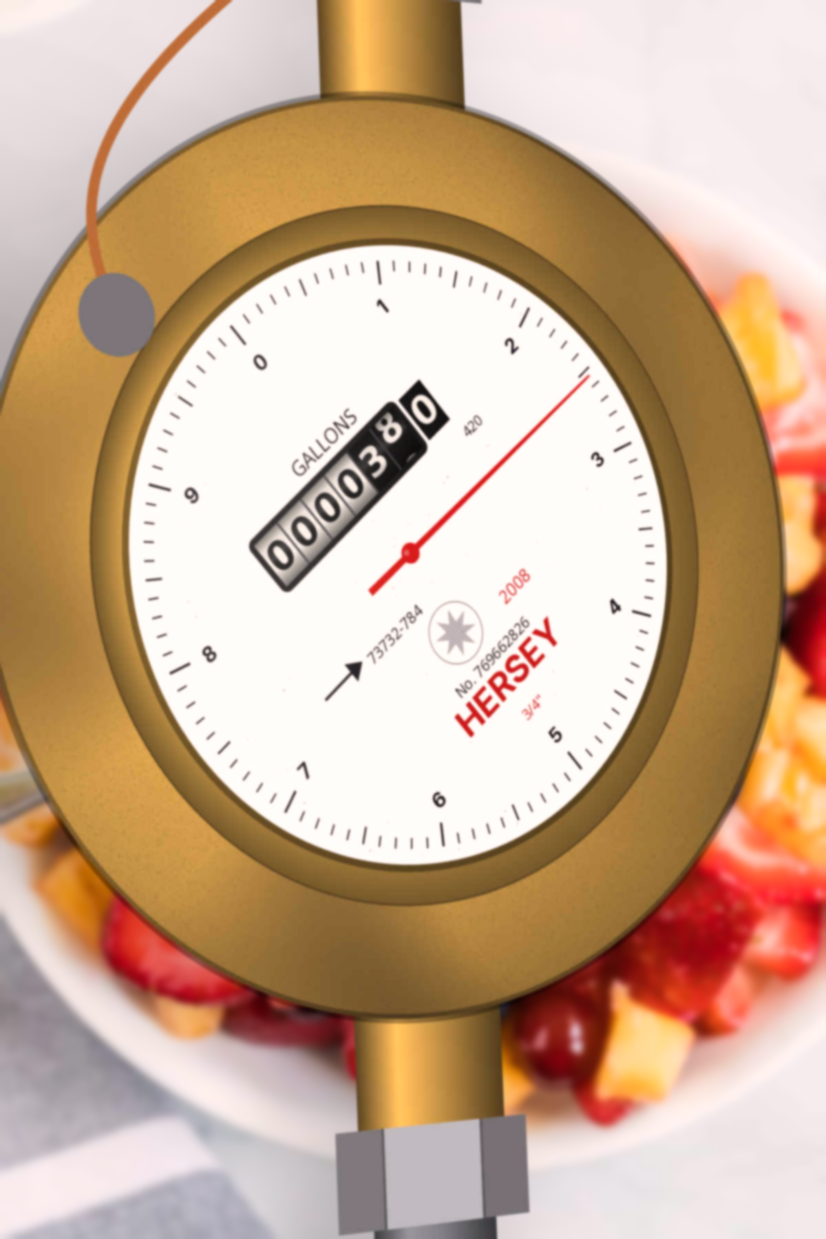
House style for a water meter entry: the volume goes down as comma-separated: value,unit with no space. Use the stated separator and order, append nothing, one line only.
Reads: 382.5,gal
